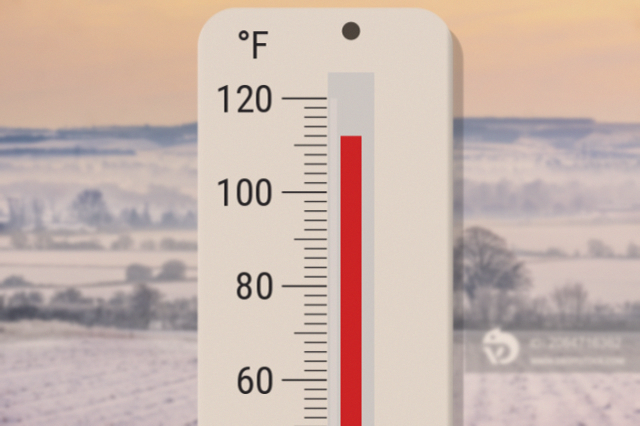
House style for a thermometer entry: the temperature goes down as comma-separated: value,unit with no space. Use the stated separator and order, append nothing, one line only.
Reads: 112,°F
